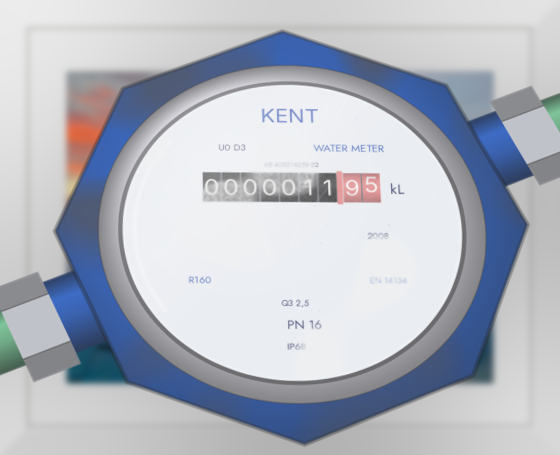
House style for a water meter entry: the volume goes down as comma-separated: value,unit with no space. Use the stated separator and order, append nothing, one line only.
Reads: 11.95,kL
